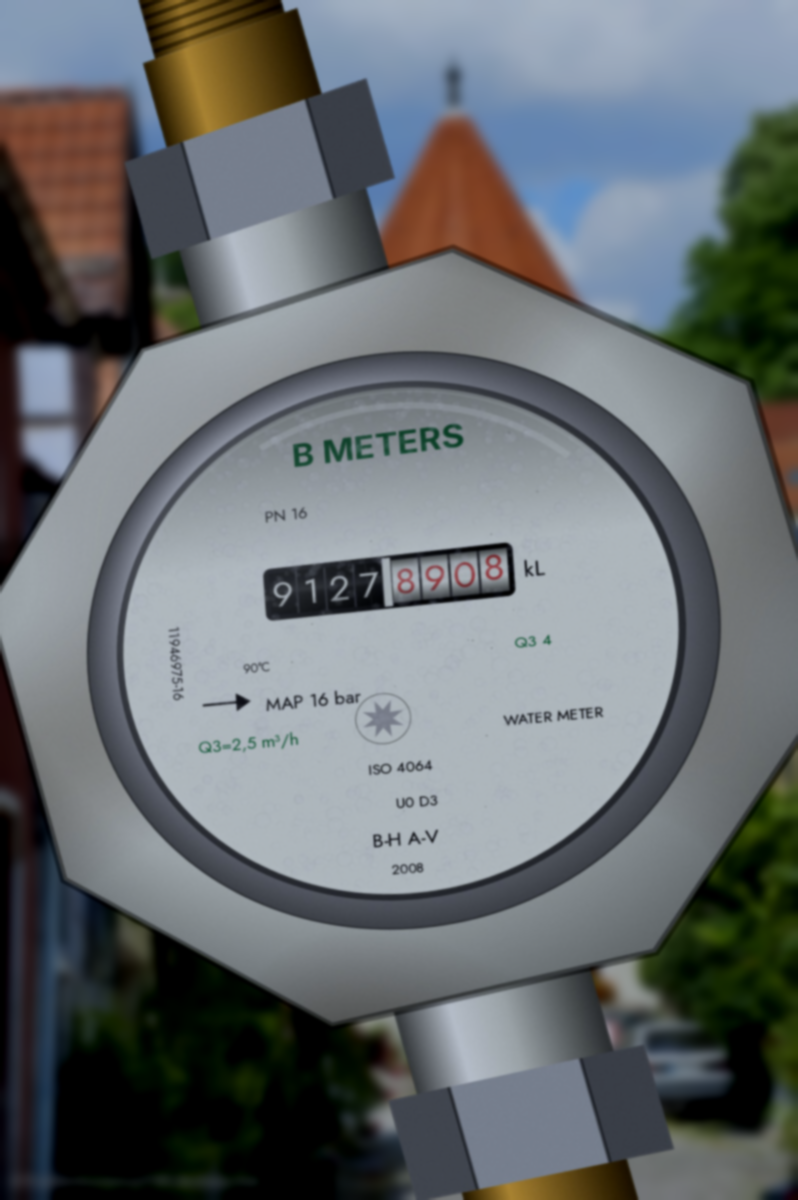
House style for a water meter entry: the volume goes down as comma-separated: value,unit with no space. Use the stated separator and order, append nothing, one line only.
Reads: 9127.8908,kL
